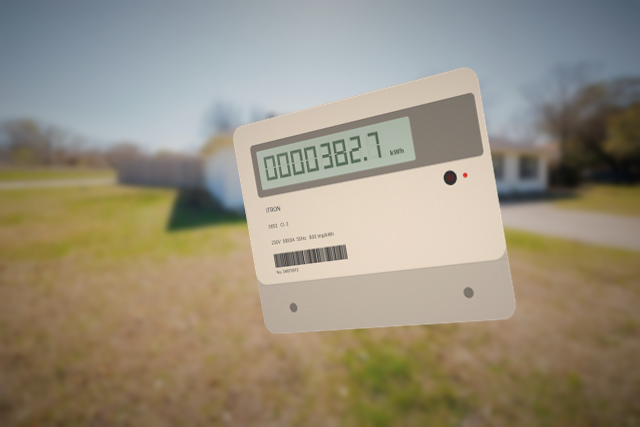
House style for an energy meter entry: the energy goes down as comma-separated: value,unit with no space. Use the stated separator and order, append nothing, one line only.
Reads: 382.7,kWh
